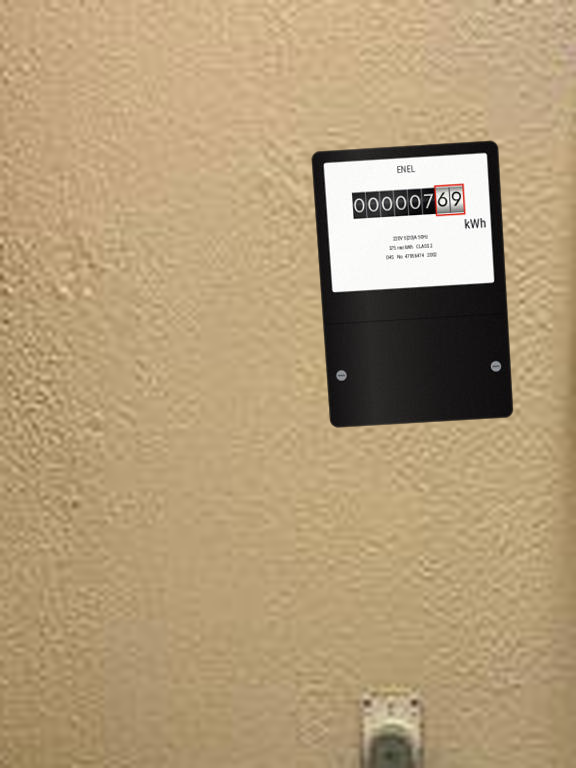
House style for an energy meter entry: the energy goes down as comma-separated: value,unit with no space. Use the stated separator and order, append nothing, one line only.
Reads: 7.69,kWh
